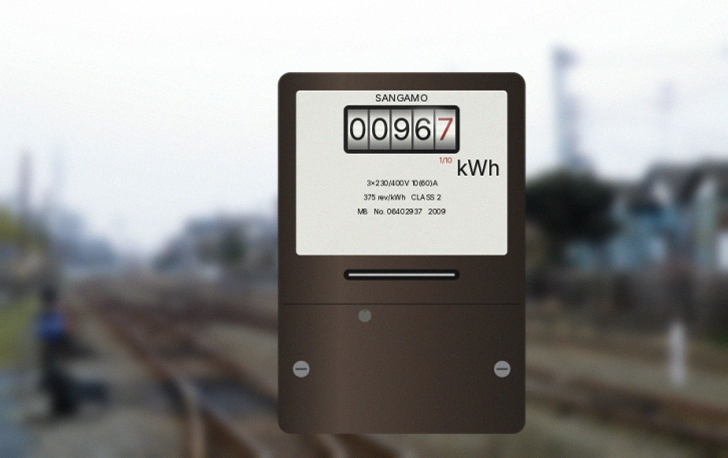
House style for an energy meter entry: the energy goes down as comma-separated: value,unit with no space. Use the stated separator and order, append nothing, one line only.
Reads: 96.7,kWh
